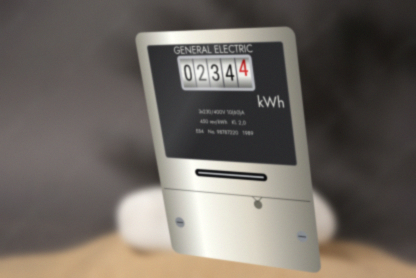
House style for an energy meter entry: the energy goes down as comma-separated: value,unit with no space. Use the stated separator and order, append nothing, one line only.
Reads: 234.4,kWh
